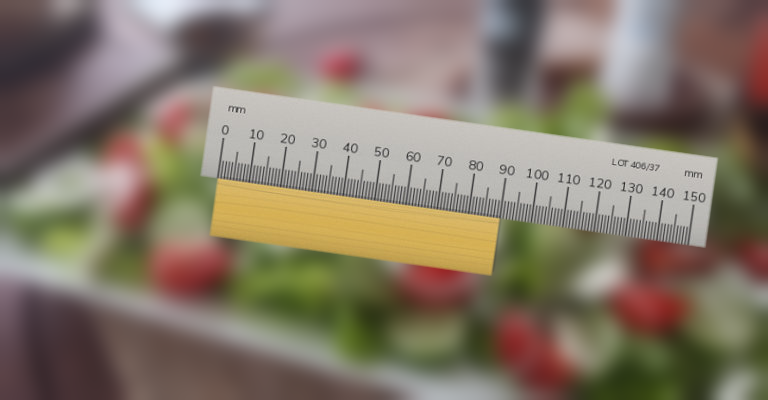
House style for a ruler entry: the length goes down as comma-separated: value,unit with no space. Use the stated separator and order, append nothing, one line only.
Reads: 90,mm
